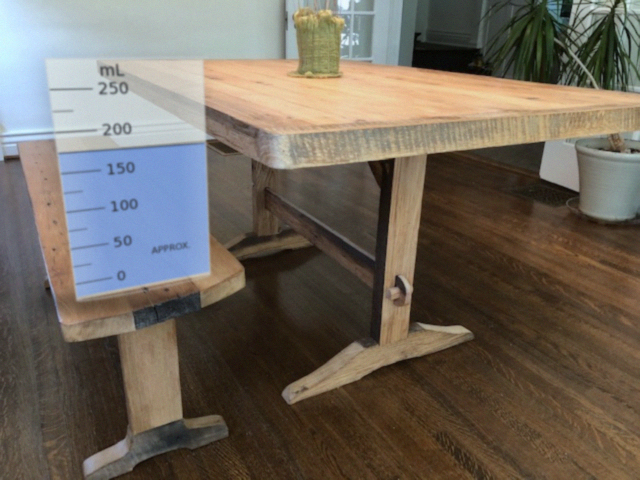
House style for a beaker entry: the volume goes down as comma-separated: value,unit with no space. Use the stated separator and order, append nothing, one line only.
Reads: 175,mL
